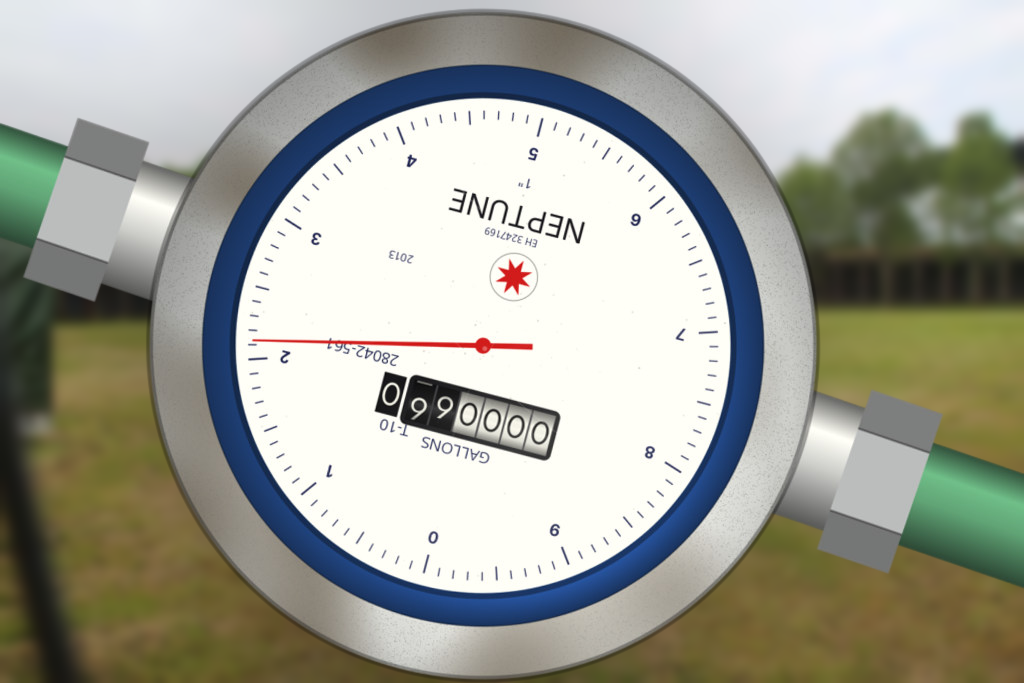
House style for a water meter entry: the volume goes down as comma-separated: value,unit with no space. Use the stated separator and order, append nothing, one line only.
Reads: 662.1,gal
